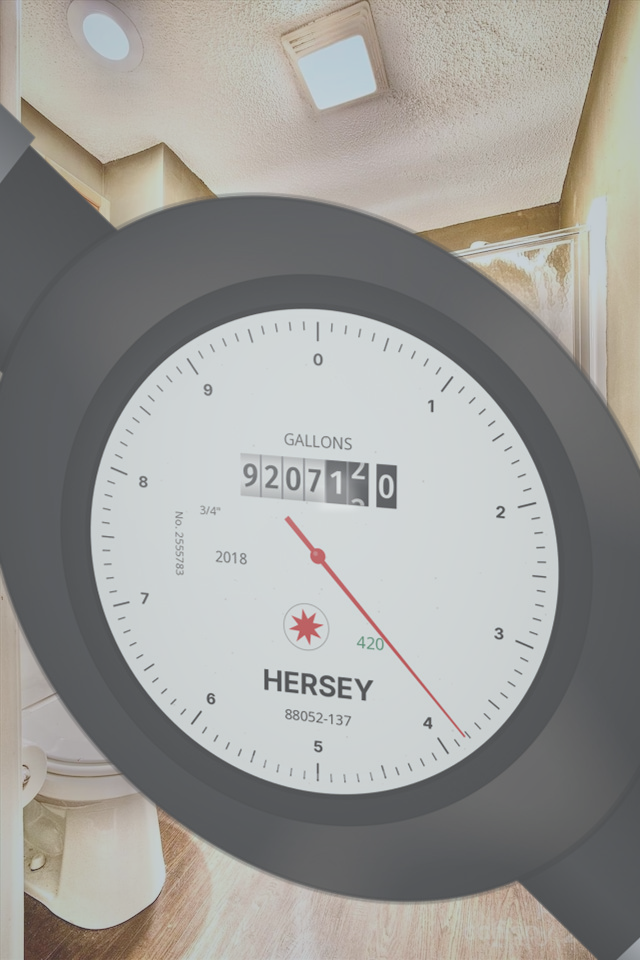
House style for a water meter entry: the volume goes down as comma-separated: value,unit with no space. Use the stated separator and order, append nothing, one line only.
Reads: 9207123.8,gal
